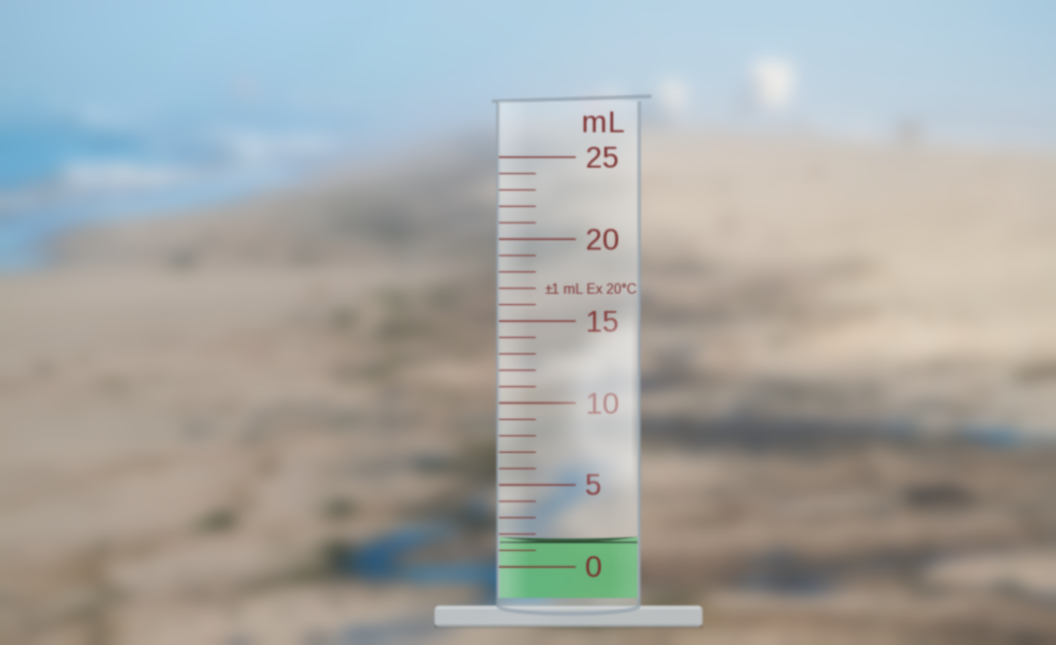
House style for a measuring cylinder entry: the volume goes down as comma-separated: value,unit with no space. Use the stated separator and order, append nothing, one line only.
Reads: 1.5,mL
